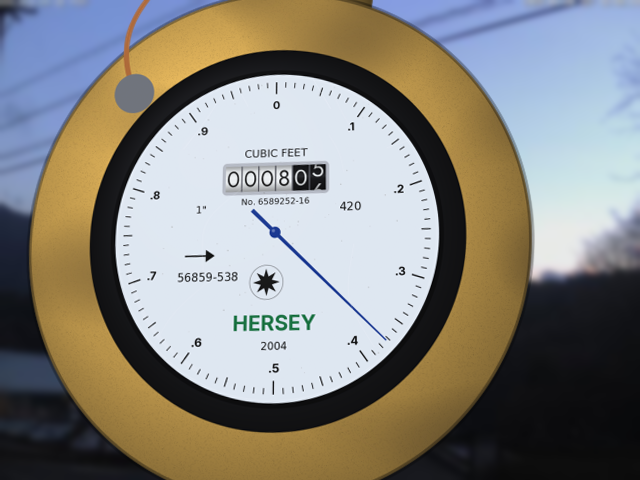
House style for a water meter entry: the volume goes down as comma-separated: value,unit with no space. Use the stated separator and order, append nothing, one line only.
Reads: 805.37,ft³
